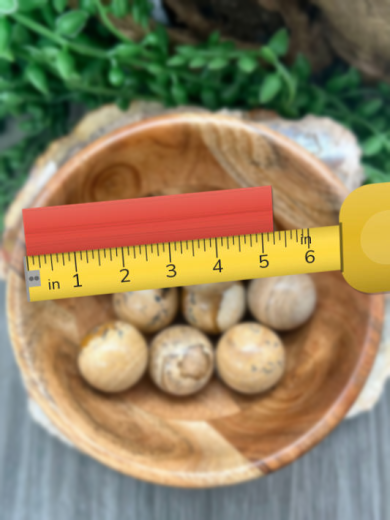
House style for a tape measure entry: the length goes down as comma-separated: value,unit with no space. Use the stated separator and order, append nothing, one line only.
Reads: 5.25,in
